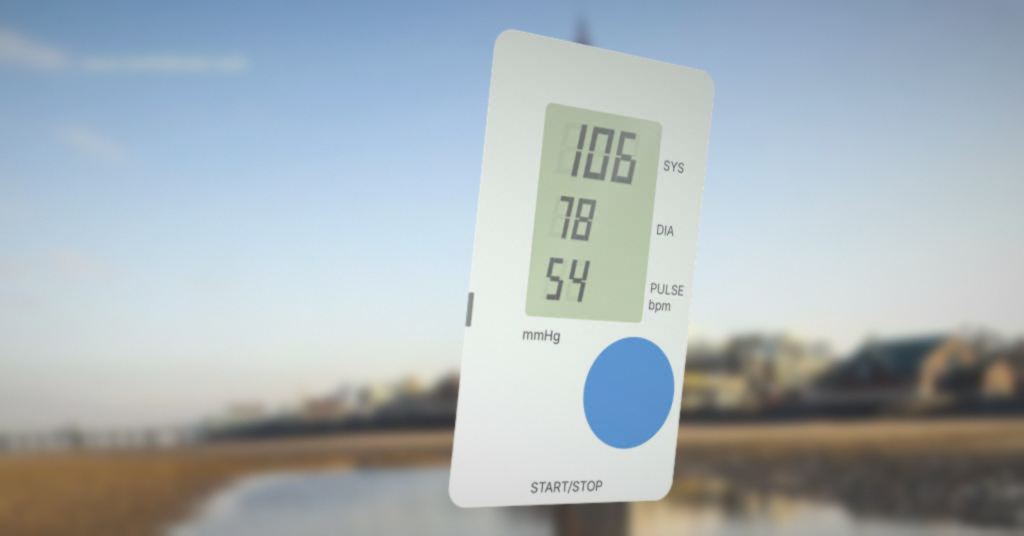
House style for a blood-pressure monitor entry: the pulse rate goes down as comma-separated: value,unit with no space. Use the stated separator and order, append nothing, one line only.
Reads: 54,bpm
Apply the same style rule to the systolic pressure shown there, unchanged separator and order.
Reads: 106,mmHg
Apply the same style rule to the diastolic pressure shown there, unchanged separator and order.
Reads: 78,mmHg
